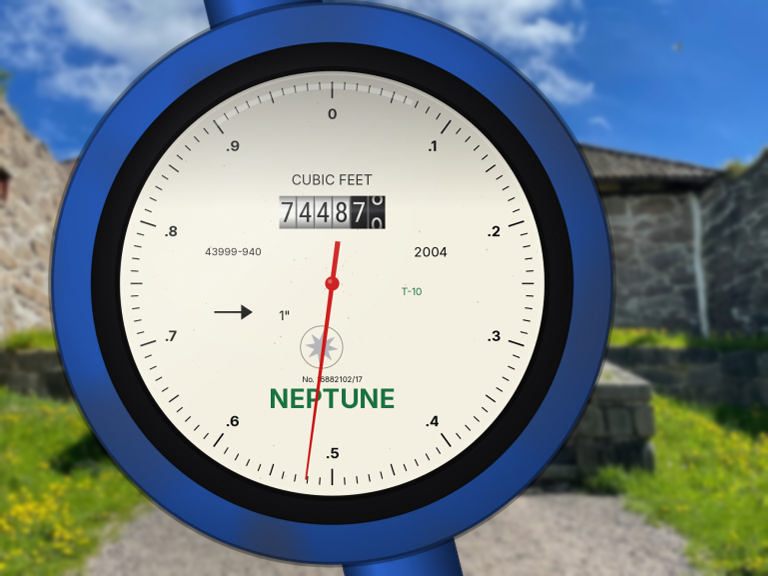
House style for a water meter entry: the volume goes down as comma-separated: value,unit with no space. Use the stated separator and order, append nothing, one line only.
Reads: 744878.52,ft³
